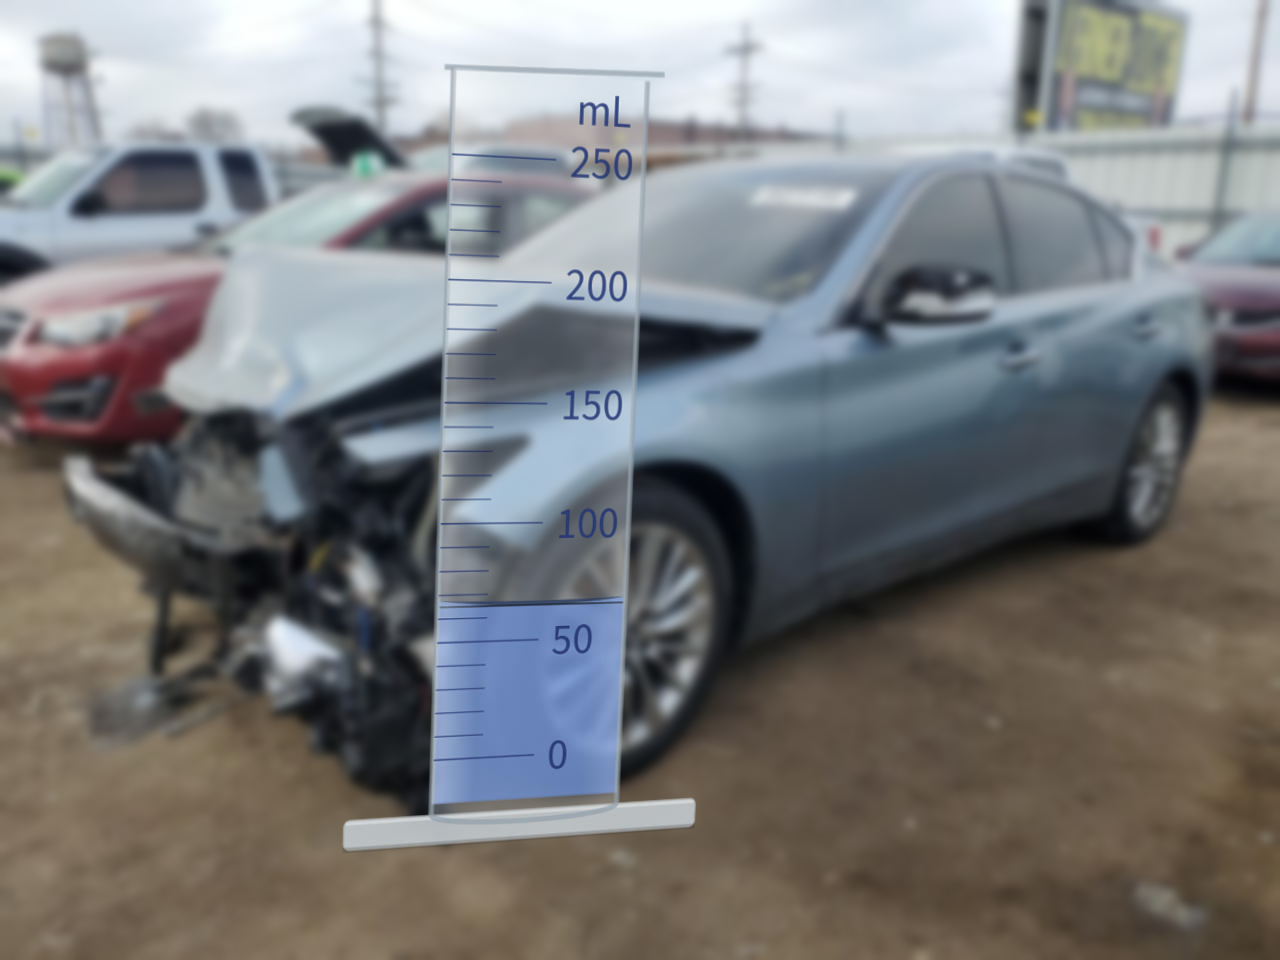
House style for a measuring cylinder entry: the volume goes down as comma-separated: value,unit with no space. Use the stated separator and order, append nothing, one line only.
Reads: 65,mL
